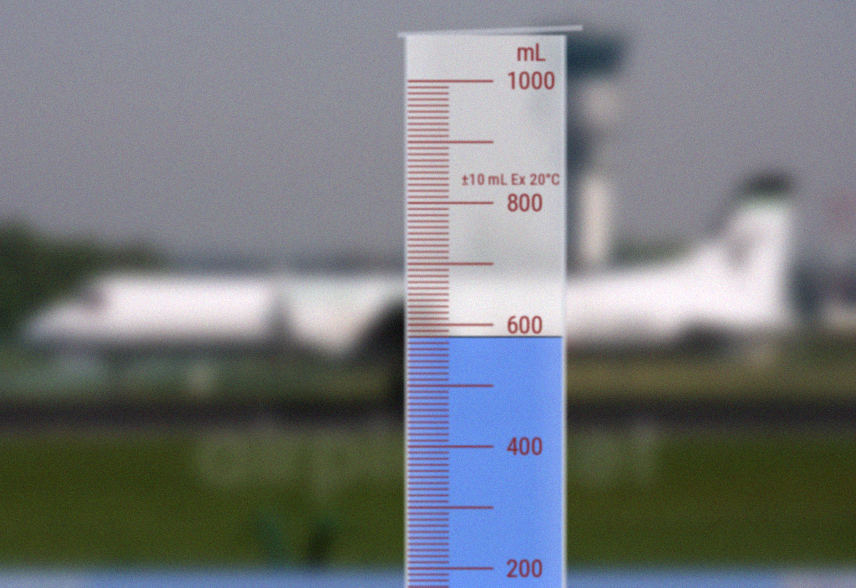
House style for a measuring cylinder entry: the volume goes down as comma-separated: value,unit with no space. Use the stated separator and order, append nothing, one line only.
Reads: 580,mL
